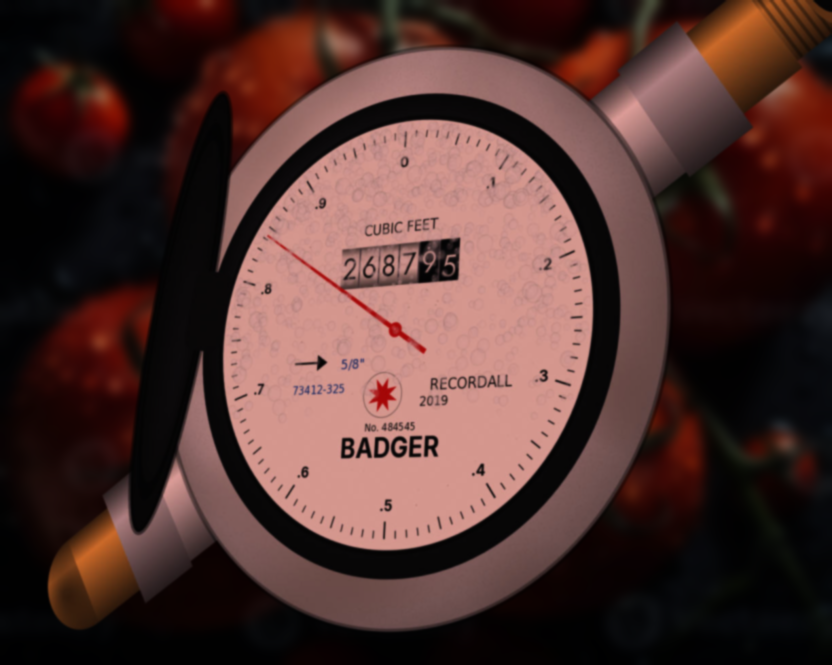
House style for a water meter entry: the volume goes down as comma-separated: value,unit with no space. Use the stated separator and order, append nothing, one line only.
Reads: 268794.84,ft³
